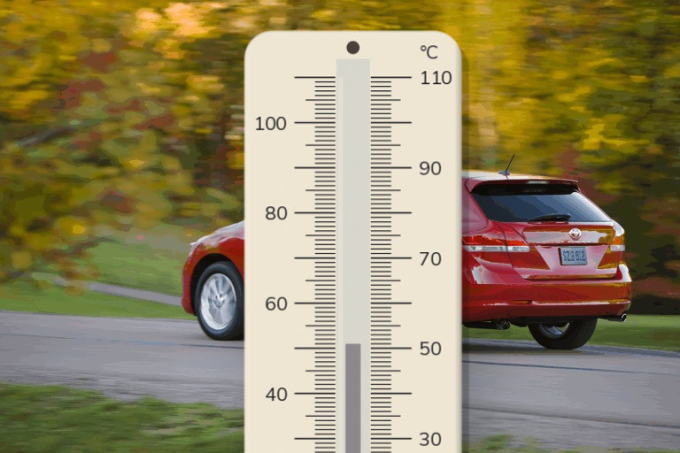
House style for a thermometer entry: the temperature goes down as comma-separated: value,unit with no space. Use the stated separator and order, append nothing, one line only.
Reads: 51,°C
